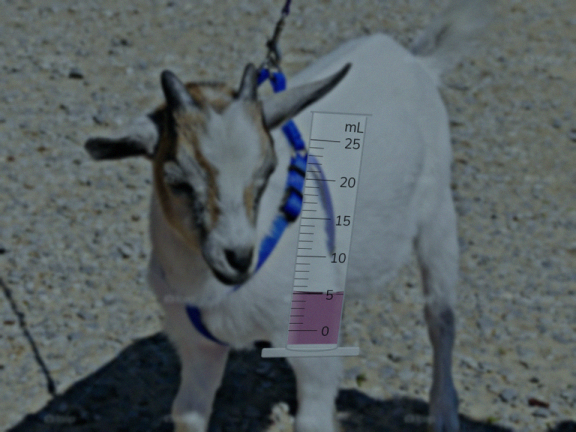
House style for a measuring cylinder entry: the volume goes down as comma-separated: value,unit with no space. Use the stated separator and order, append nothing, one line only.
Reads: 5,mL
